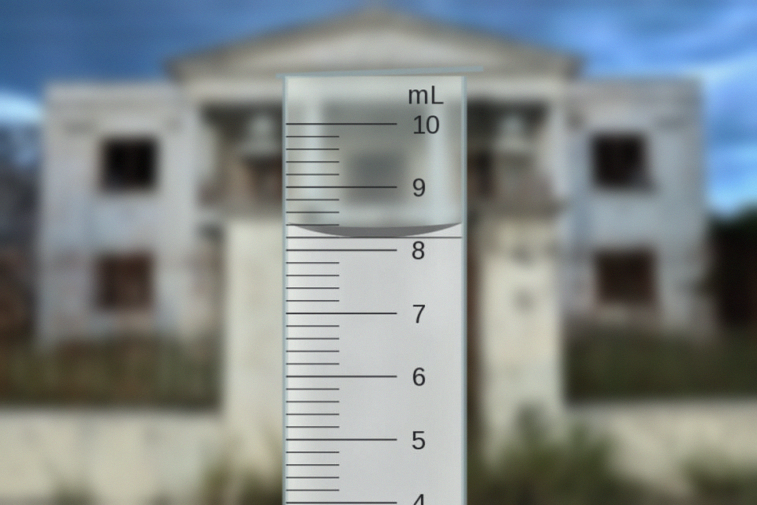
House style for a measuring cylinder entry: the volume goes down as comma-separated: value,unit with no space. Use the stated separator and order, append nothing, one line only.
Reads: 8.2,mL
